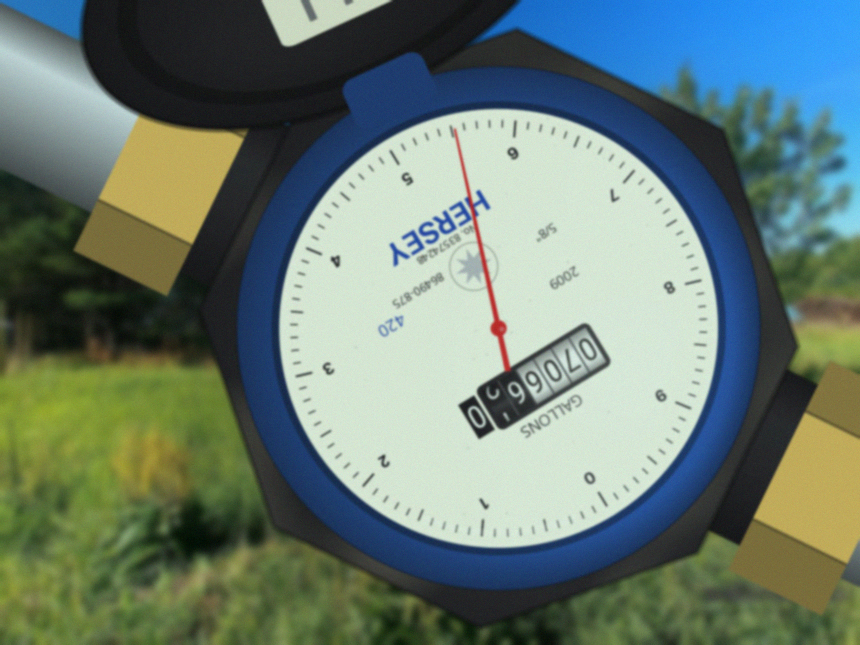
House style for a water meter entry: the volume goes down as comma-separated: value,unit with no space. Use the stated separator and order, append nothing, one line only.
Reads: 706615.5,gal
